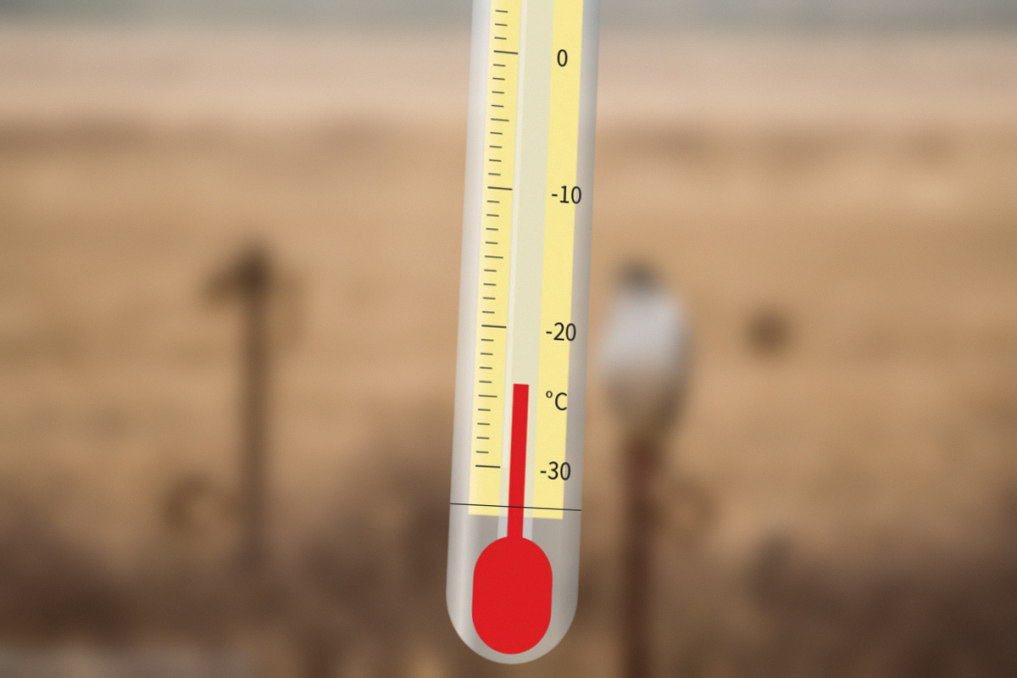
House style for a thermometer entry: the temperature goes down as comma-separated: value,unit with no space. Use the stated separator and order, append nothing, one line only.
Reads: -24,°C
